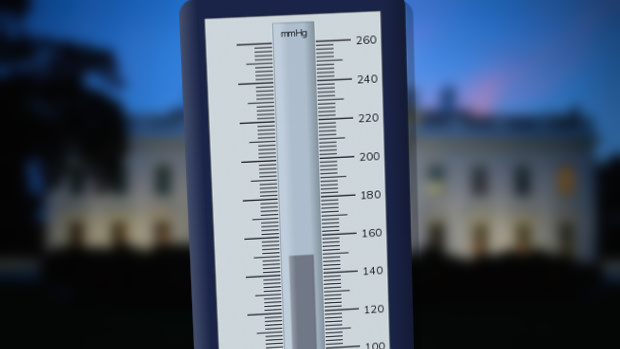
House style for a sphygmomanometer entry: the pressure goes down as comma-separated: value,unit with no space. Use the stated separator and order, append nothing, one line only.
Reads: 150,mmHg
